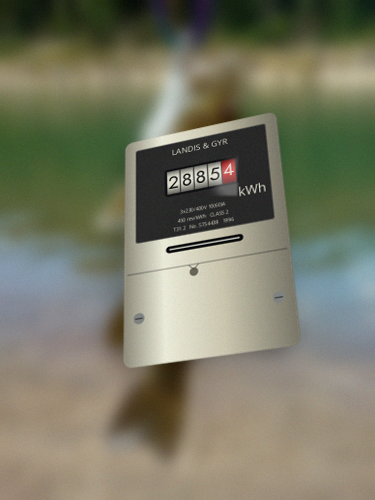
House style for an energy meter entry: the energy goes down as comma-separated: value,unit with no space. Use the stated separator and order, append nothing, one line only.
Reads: 2885.4,kWh
